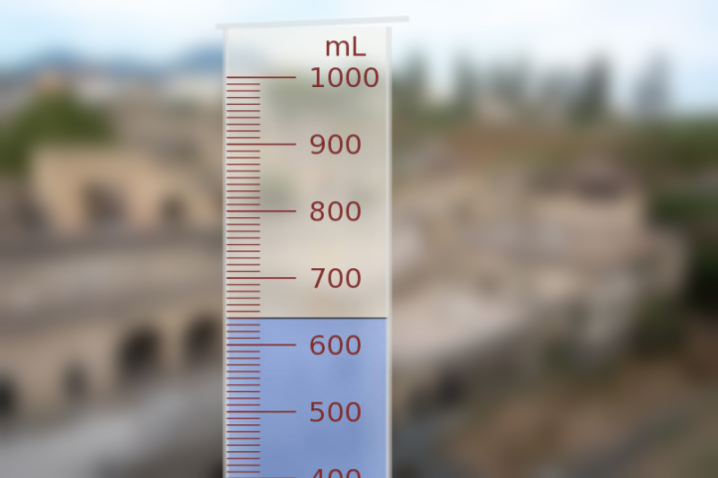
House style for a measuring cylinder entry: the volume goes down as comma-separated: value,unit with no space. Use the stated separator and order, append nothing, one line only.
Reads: 640,mL
